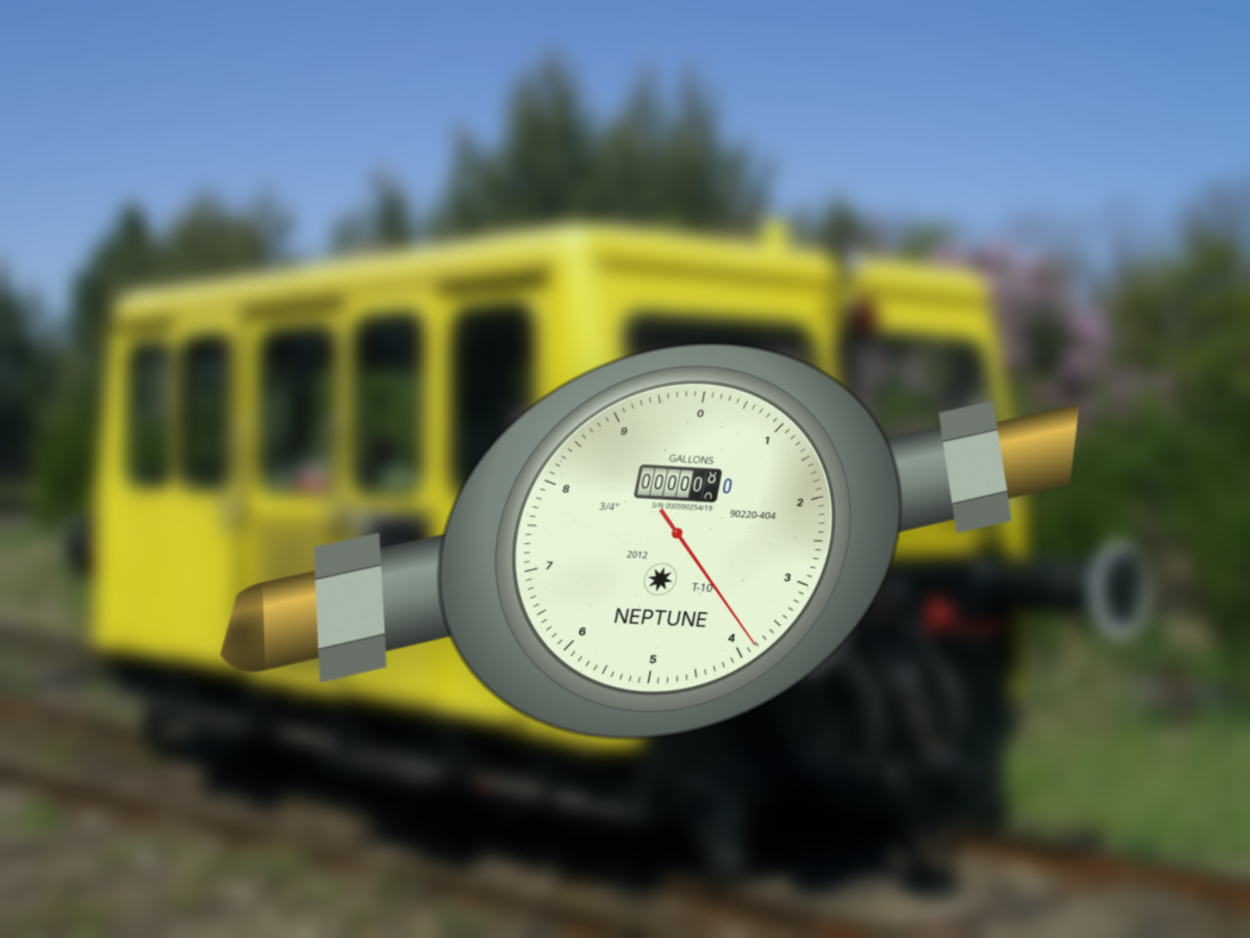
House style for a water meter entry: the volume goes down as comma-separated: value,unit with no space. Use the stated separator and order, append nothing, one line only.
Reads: 83.8,gal
